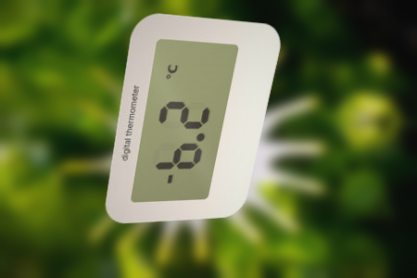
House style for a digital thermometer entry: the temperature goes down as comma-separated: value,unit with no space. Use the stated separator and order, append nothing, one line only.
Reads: -6.2,°C
